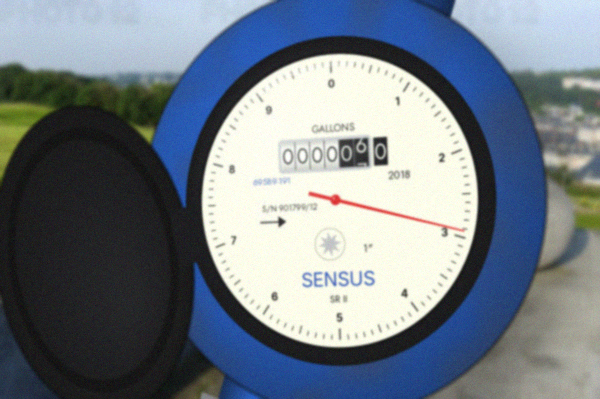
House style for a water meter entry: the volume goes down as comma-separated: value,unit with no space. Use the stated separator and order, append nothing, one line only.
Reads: 62.9,gal
